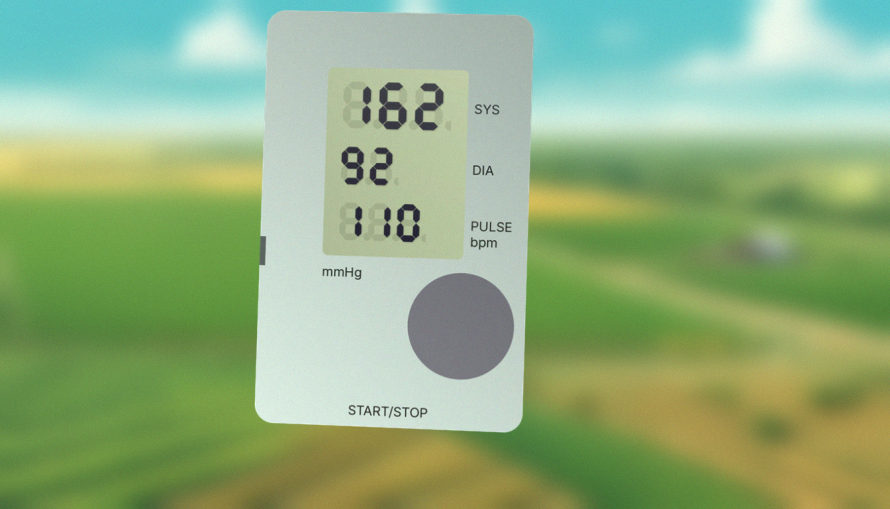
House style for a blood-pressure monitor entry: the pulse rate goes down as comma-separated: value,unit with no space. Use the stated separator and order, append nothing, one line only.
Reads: 110,bpm
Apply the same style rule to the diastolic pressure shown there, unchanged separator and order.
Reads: 92,mmHg
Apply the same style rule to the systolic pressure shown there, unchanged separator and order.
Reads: 162,mmHg
